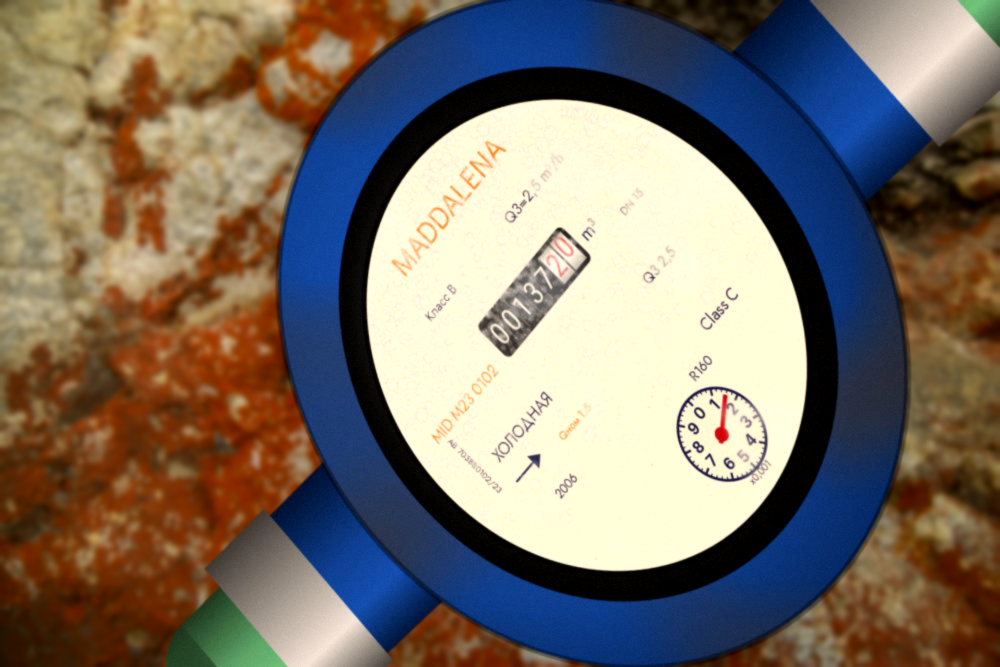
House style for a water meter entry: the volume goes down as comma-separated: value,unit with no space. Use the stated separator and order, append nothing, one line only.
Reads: 137.201,m³
